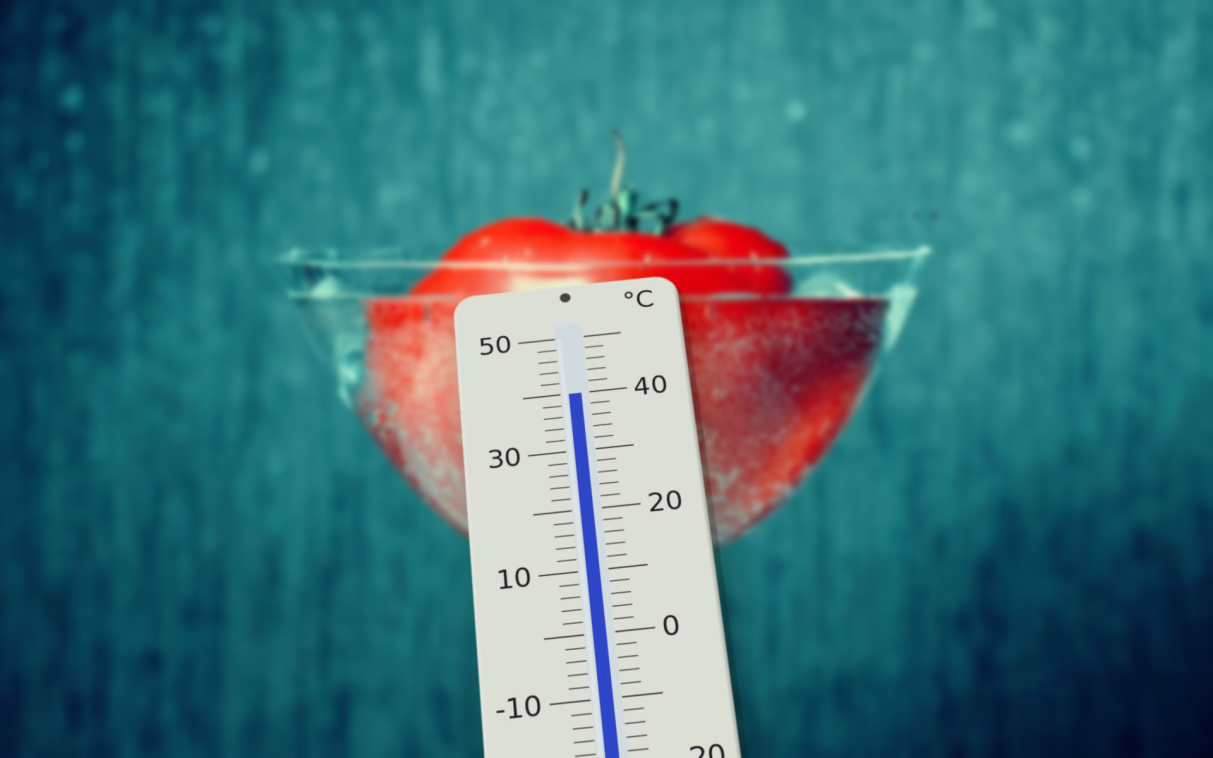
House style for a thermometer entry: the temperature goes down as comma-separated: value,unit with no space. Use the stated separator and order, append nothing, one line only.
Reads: 40,°C
